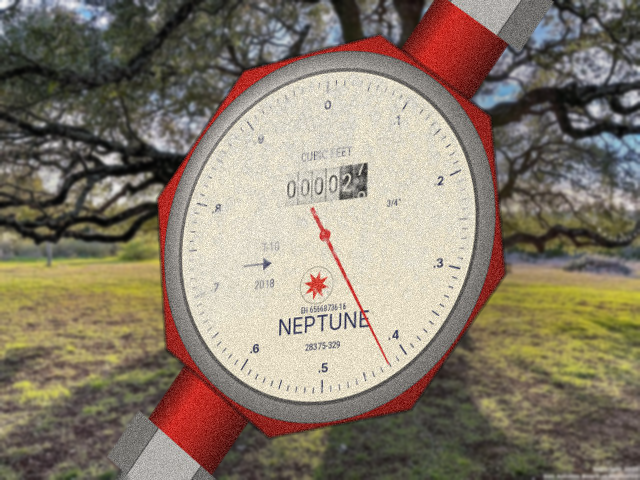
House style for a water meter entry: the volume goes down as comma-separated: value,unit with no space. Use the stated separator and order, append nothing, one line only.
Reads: 27.42,ft³
